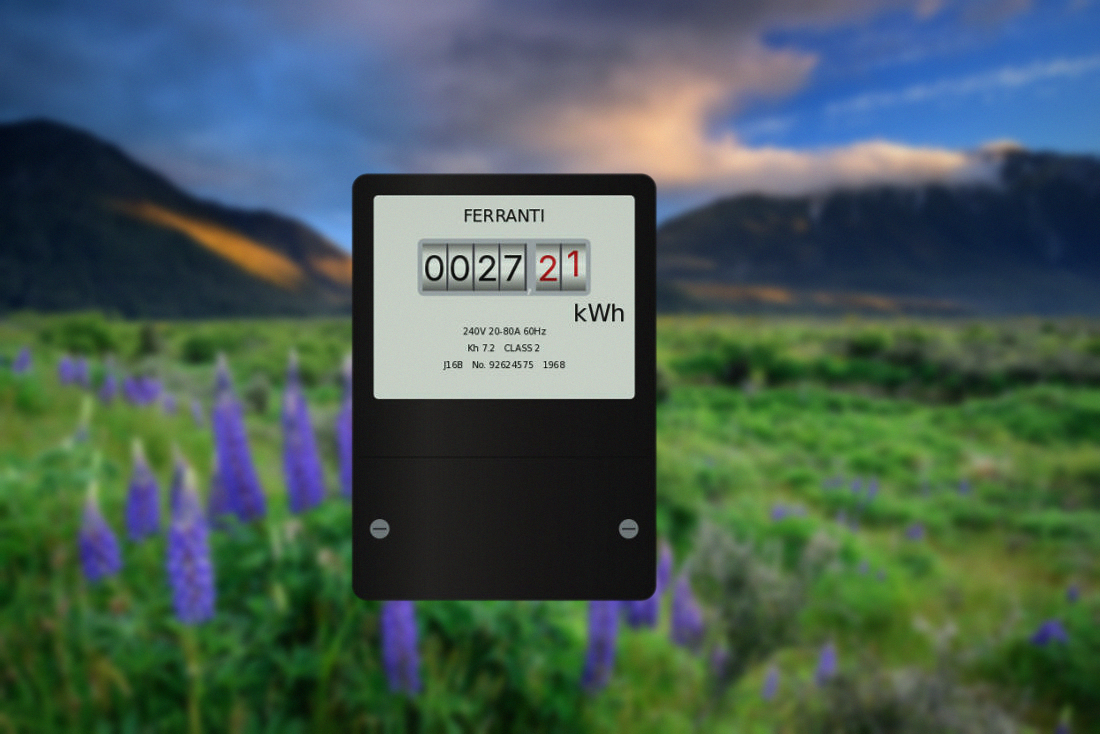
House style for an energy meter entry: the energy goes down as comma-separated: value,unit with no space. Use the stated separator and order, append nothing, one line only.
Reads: 27.21,kWh
